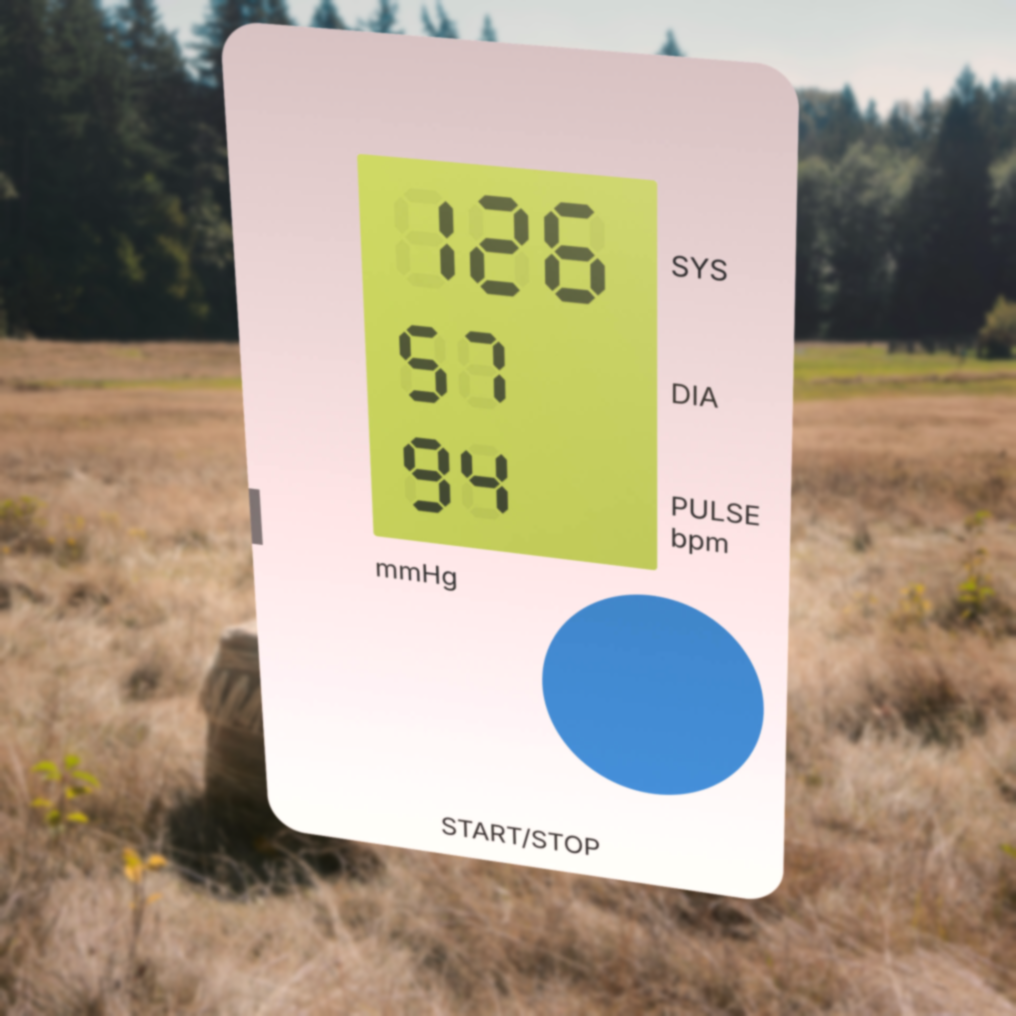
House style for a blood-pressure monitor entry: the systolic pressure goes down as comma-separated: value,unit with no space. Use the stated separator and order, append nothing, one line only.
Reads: 126,mmHg
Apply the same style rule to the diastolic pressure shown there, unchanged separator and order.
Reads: 57,mmHg
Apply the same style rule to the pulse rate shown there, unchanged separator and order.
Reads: 94,bpm
